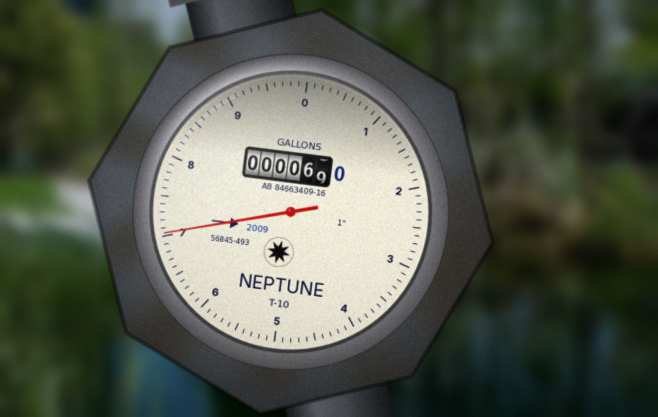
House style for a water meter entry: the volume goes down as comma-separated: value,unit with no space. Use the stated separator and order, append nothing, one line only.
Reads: 687.0,gal
